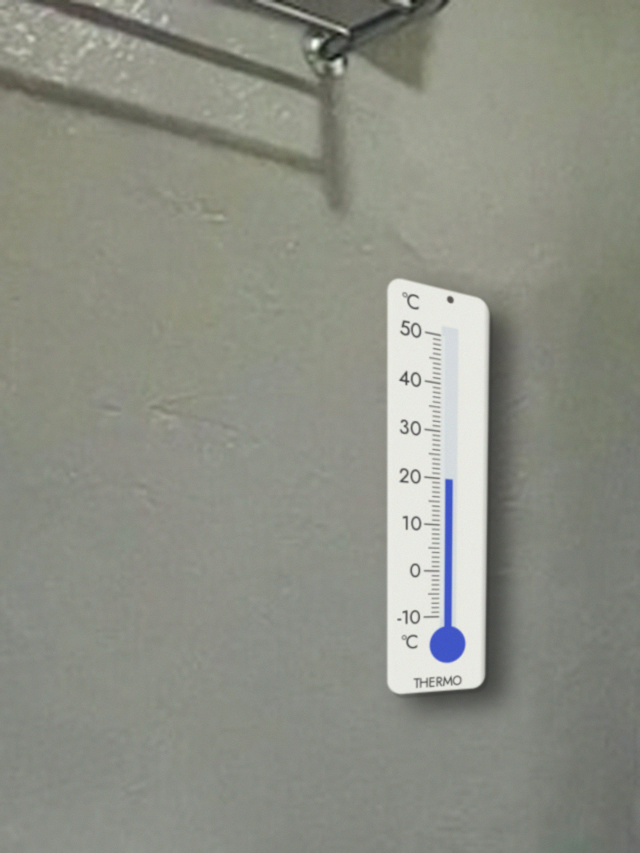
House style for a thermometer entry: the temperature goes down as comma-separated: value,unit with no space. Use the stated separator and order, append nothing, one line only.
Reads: 20,°C
